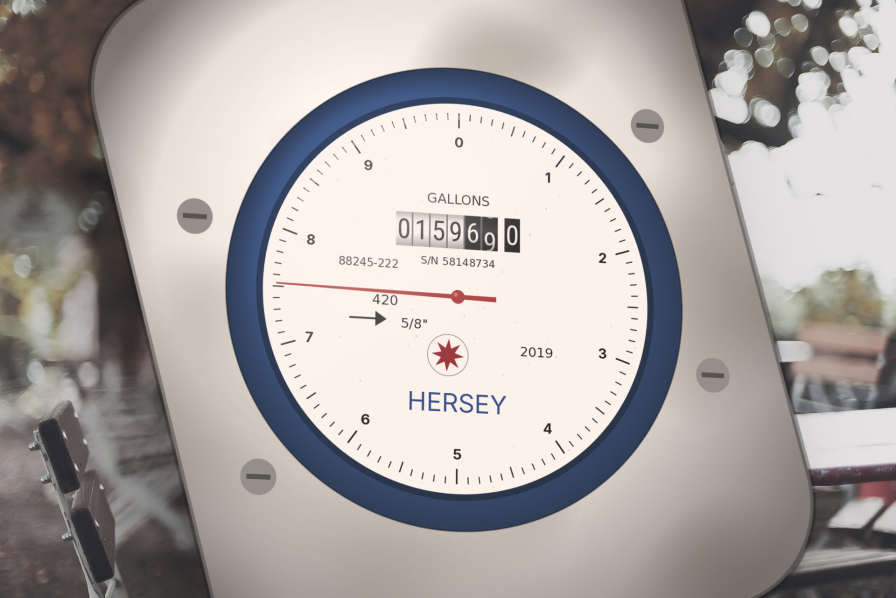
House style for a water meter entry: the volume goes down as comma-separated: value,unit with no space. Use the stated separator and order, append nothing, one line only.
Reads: 159687.5,gal
